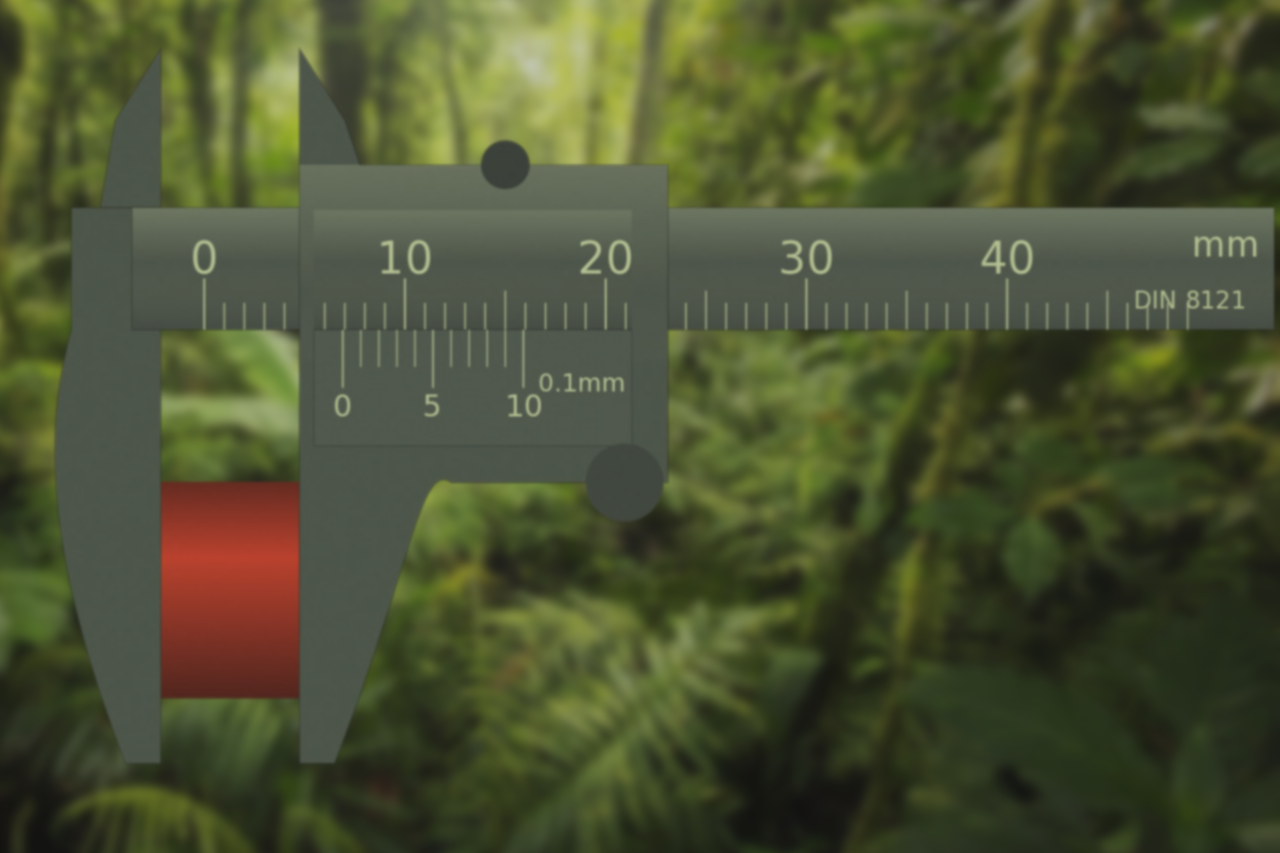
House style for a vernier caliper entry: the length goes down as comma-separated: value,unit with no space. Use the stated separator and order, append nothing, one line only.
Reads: 6.9,mm
